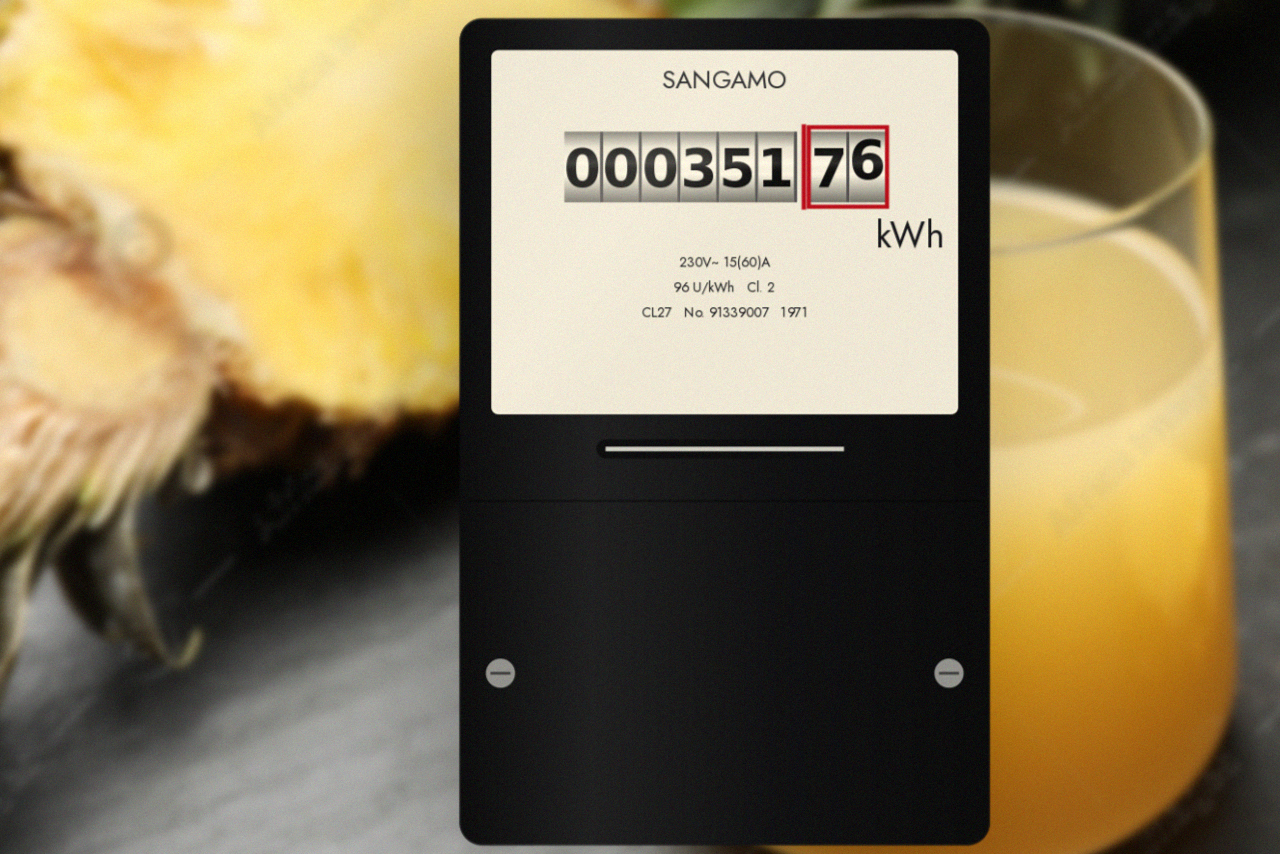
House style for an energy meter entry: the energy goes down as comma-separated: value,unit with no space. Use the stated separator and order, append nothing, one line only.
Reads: 351.76,kWh
